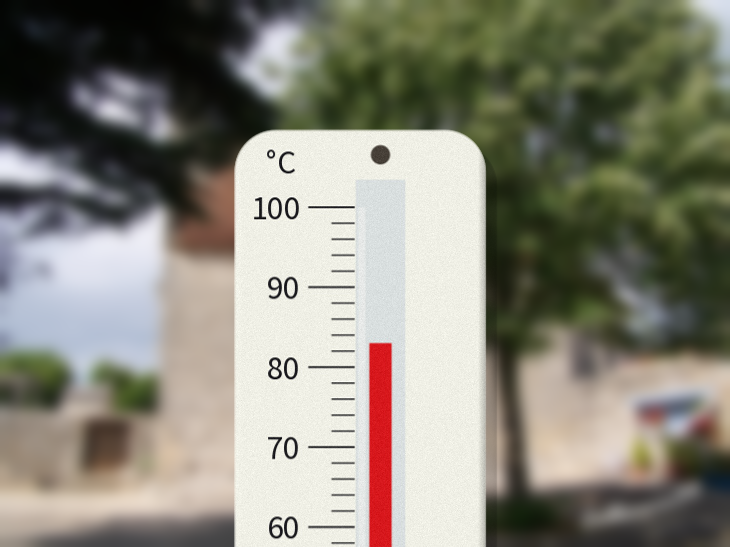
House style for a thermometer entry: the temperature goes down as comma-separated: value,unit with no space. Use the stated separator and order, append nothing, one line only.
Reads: 83,°C
